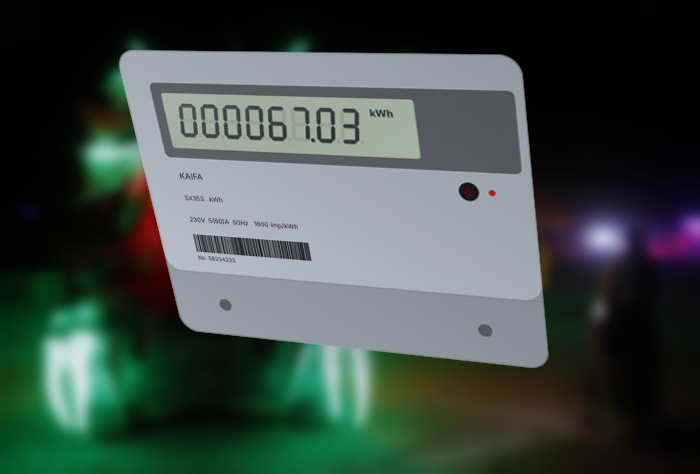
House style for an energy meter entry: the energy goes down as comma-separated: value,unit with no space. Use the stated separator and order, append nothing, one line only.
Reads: 67.03,kWh
